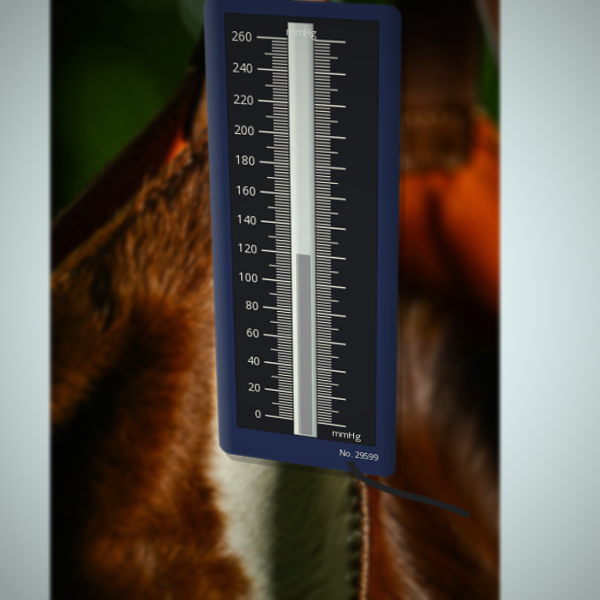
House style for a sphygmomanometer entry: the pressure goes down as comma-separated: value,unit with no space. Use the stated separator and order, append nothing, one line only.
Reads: 120,mmHg
